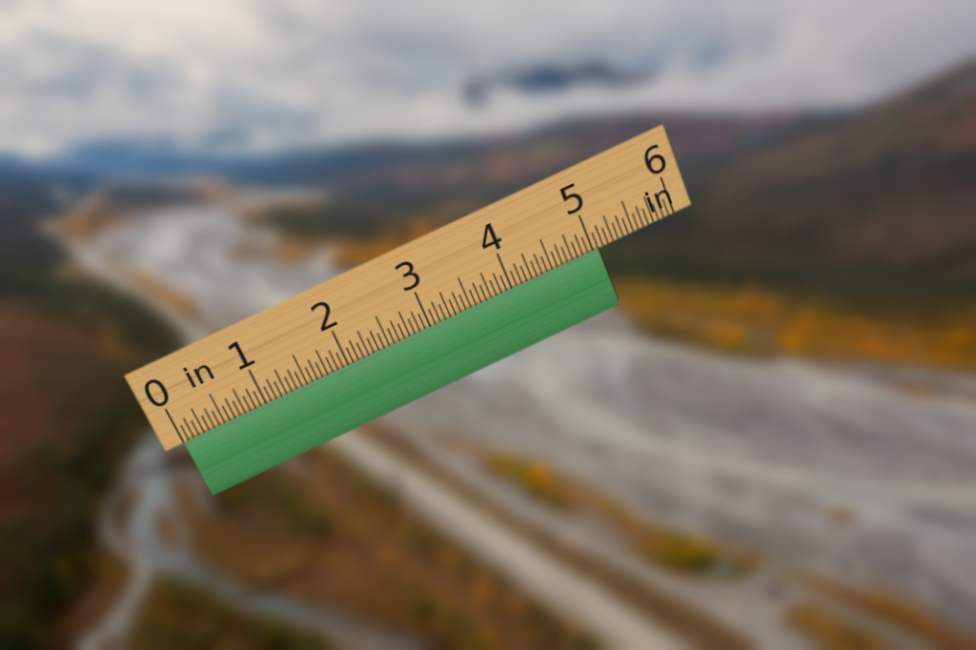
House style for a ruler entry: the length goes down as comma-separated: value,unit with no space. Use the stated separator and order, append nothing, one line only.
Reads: 5.0625,in
